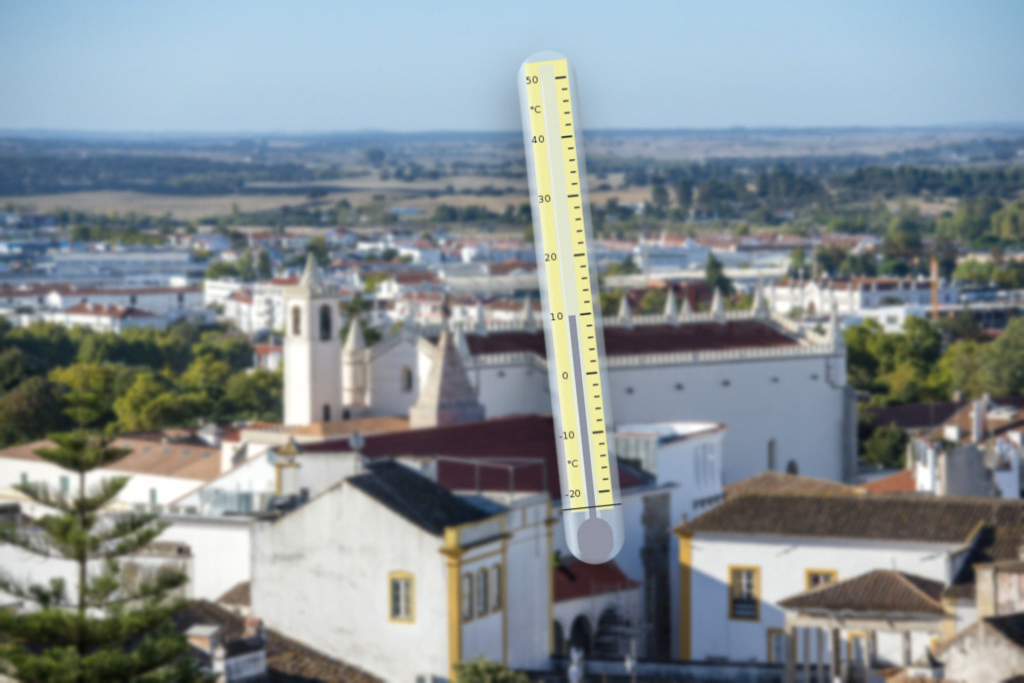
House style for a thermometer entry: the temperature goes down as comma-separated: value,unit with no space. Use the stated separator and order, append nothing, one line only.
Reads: 10,°C
